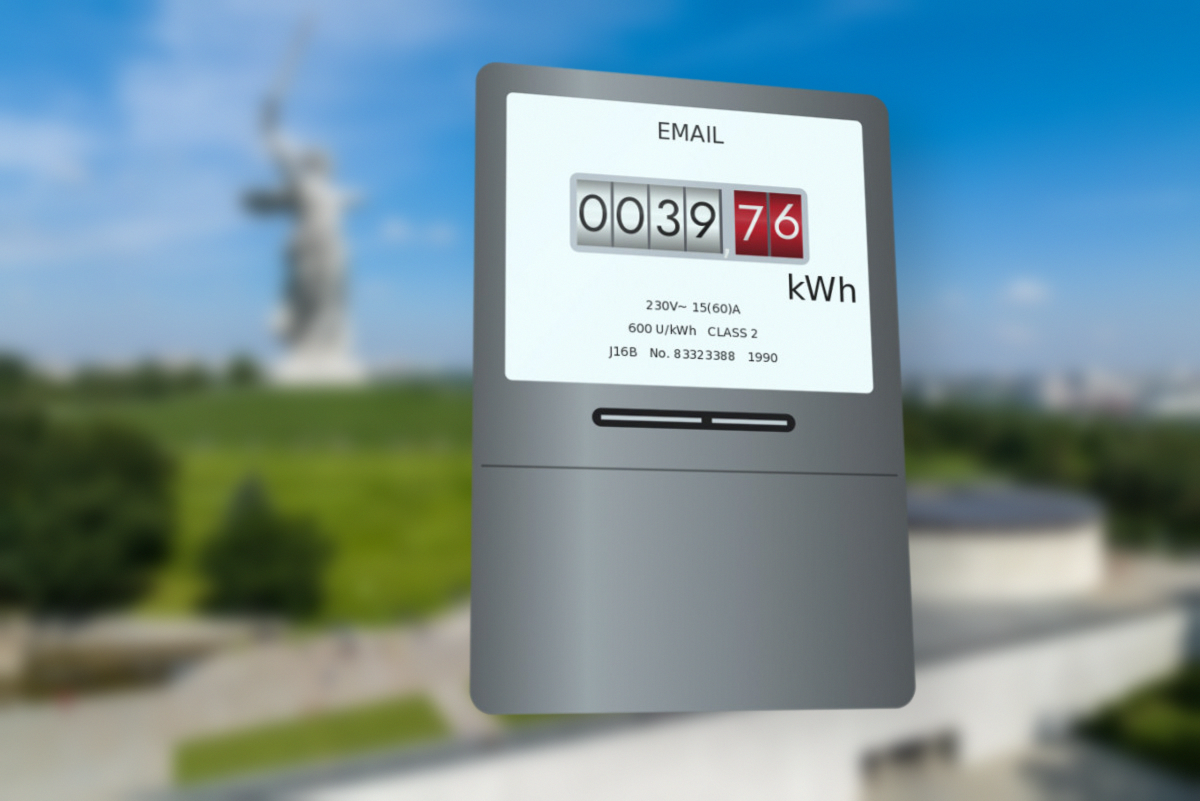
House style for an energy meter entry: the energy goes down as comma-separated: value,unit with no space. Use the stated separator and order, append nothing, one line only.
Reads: 39.76,kWh
